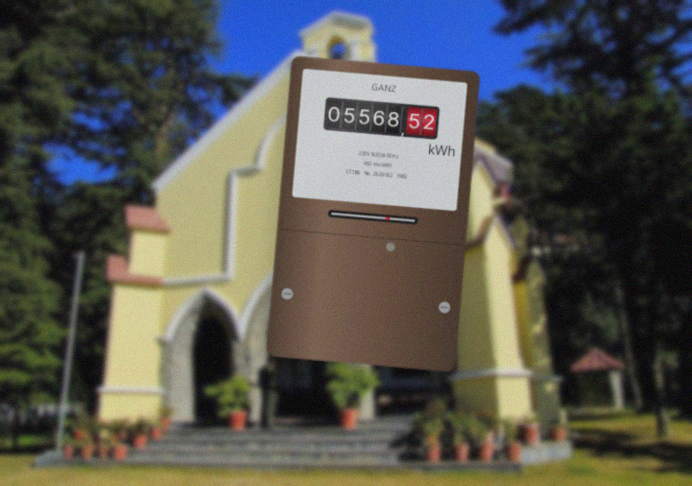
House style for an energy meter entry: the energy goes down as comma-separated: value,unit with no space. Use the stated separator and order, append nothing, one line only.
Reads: 5568.52,kWh
